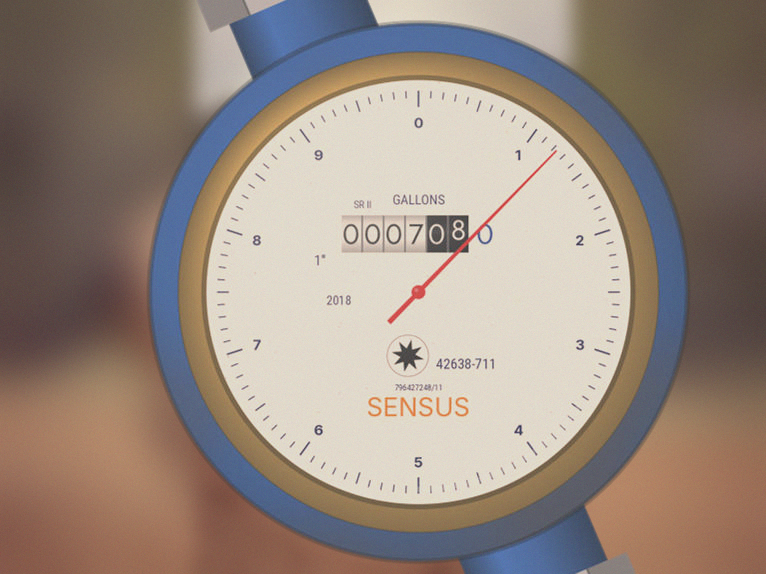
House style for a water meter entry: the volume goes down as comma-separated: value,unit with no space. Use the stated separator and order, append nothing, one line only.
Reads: 7081.2,gal
